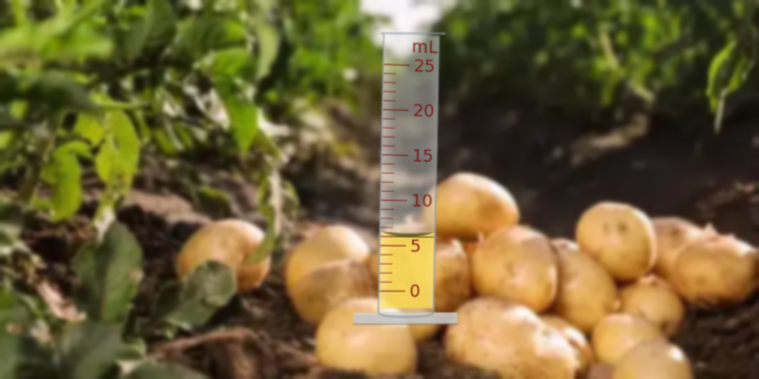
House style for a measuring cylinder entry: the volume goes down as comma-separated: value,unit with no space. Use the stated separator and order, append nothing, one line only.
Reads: 6,mL
